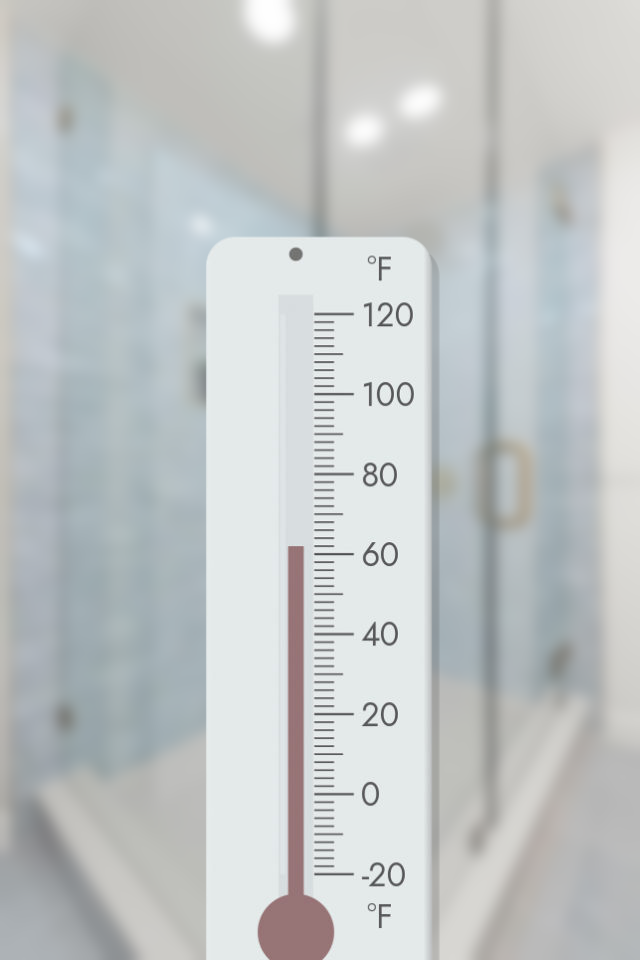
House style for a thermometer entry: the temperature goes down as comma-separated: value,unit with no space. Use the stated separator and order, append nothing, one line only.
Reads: 62,°F
